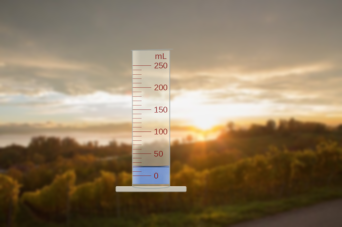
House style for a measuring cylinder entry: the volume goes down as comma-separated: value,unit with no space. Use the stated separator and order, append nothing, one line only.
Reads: 20,mL
